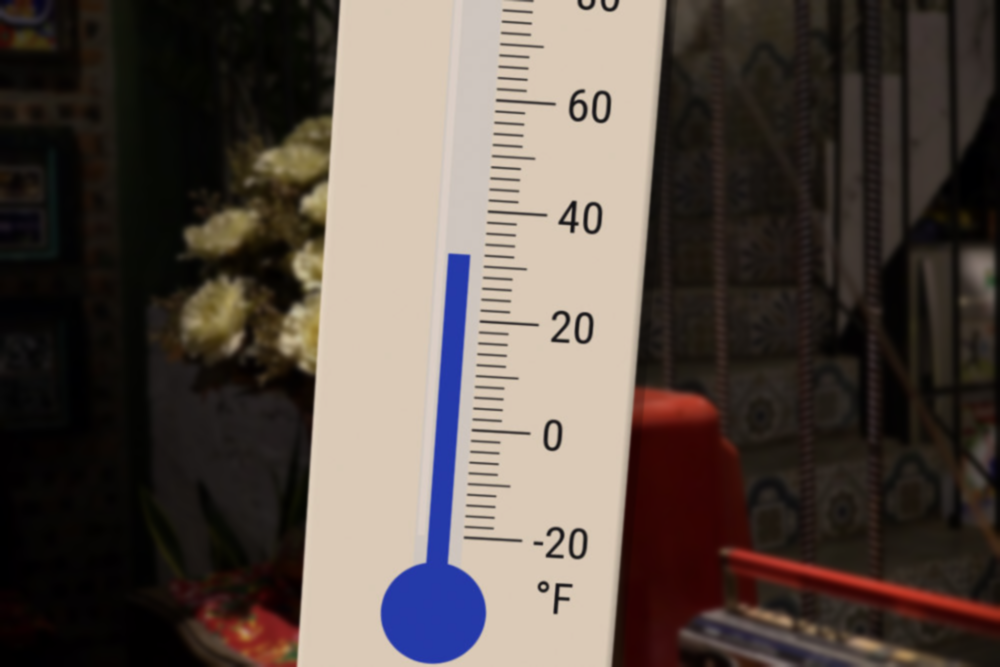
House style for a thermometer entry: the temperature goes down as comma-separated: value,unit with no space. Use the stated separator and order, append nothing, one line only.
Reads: 32,°F
